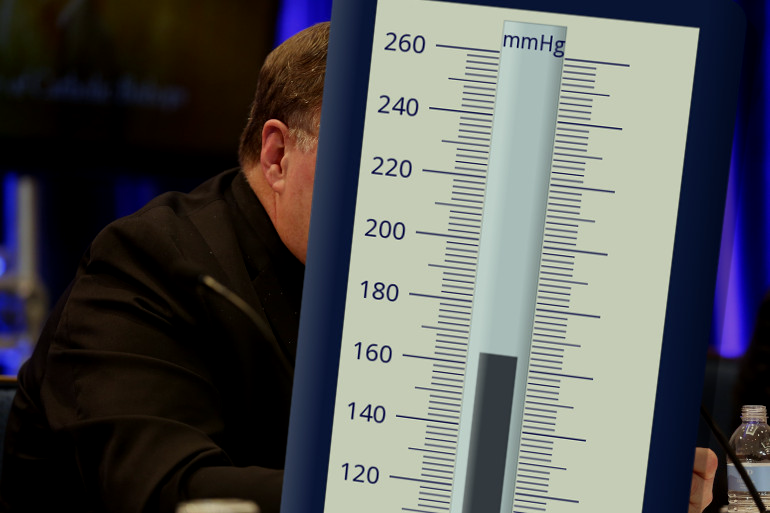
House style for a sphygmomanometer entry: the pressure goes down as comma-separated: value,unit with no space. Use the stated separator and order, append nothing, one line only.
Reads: 164,mmHg
